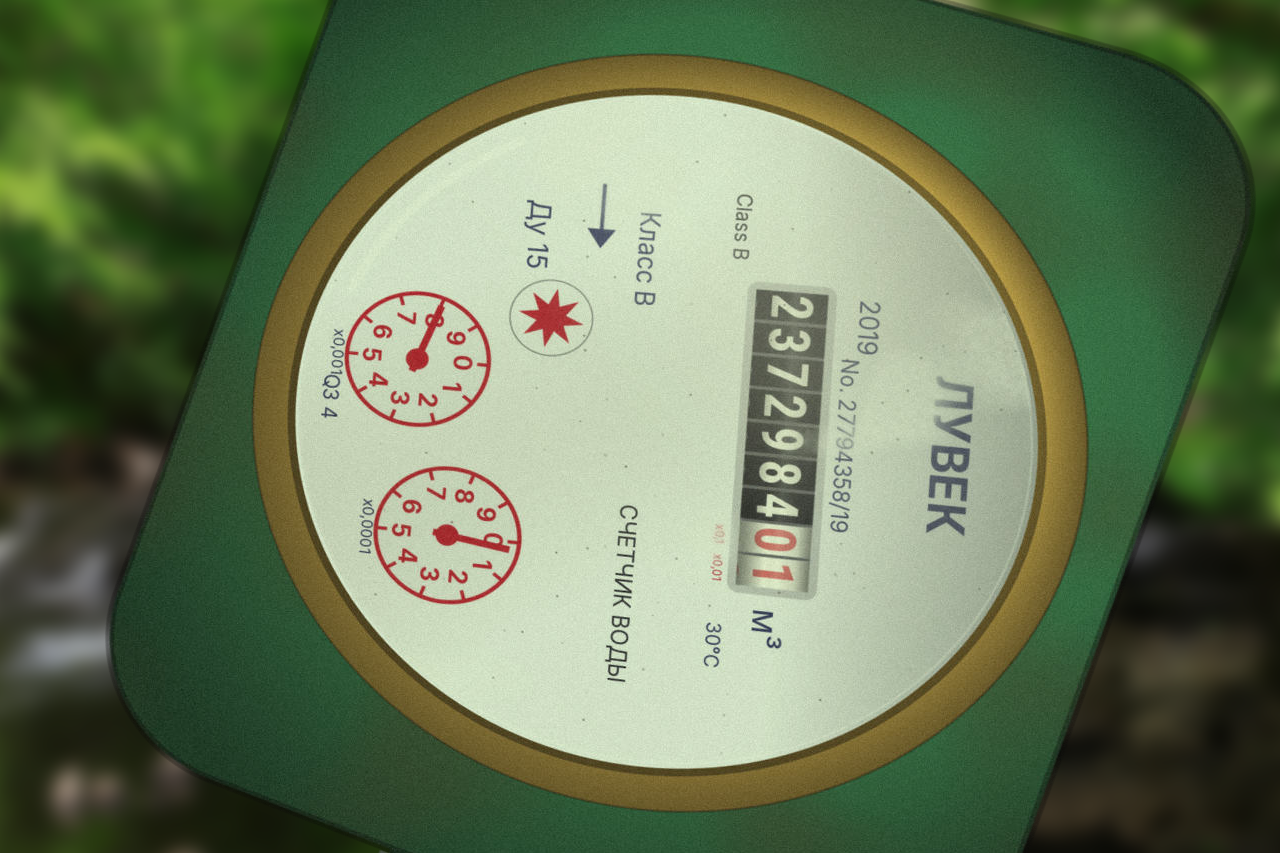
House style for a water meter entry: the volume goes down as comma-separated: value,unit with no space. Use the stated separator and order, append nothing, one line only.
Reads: 2372984.0180,m³
